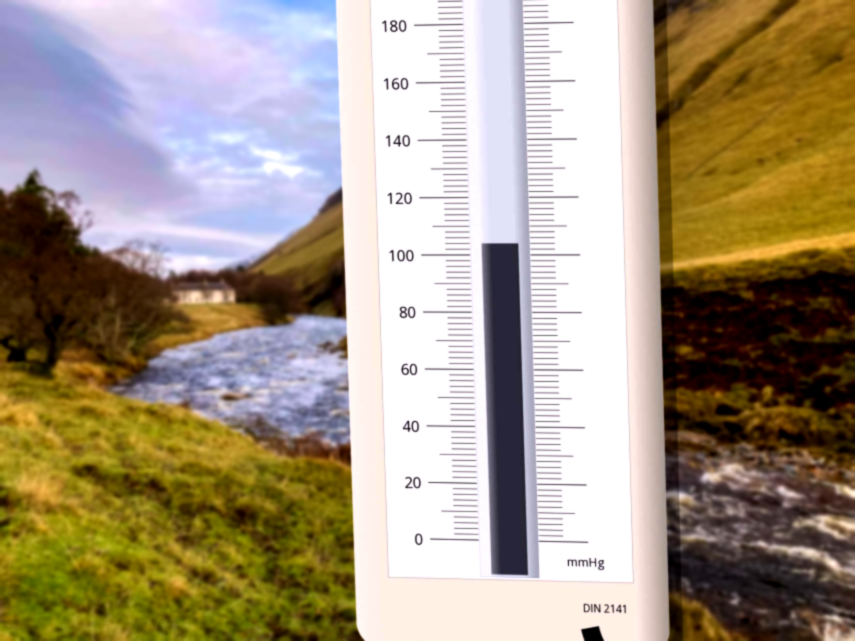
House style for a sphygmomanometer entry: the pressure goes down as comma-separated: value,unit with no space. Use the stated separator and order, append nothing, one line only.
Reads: 104,mmHg
